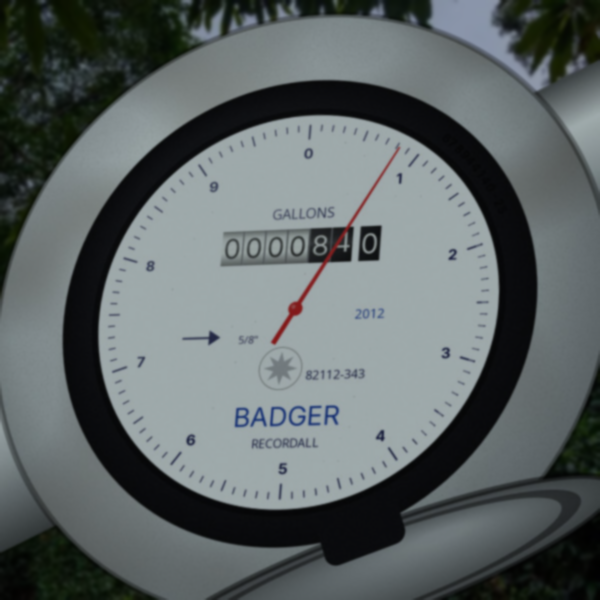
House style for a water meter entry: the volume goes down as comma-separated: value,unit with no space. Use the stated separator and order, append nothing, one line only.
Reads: 840.8,gal
